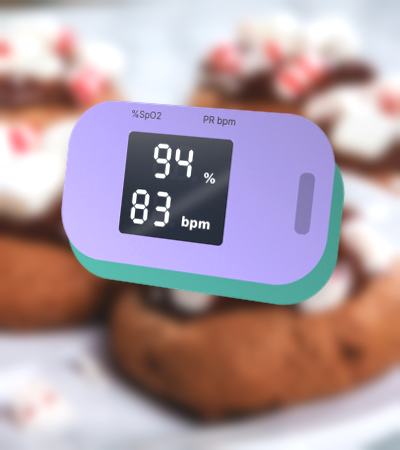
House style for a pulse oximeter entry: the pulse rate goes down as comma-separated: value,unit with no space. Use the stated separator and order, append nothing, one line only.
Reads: 83,bpm
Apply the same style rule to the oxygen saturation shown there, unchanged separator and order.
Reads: 94,%
